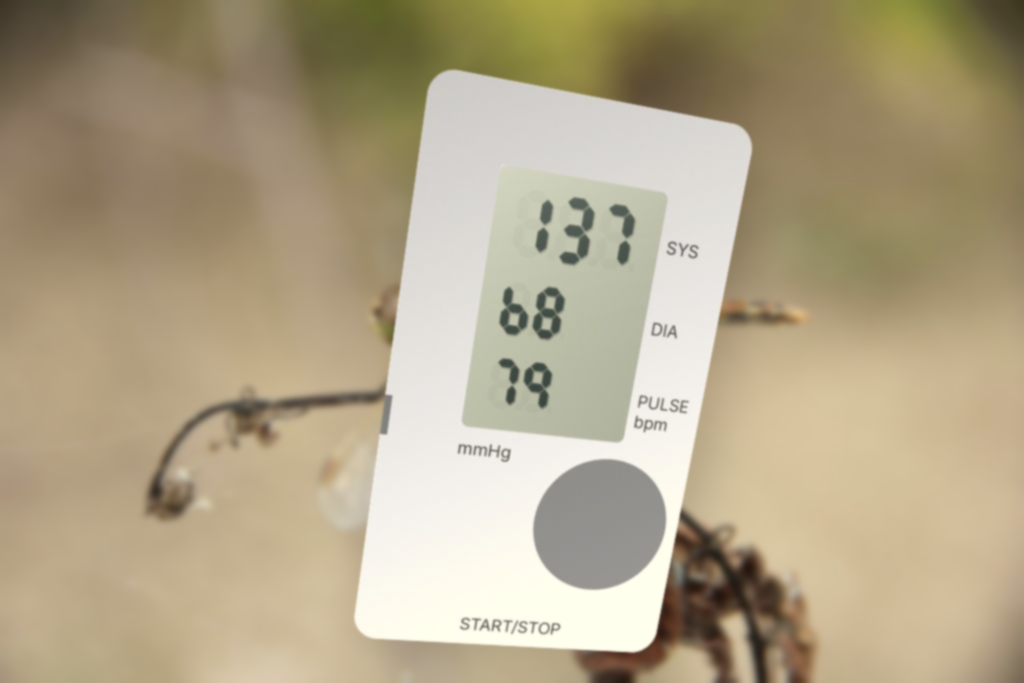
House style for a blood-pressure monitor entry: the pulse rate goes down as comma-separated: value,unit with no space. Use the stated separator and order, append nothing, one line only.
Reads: 79,bpm
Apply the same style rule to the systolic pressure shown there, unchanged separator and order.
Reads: 137,mmHg
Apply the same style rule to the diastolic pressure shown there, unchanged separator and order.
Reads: 68,mmHg
